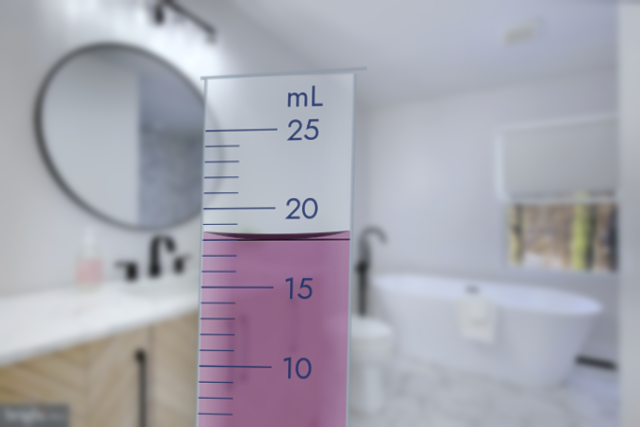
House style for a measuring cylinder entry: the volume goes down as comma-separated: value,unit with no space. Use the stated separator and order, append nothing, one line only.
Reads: 18,mL
